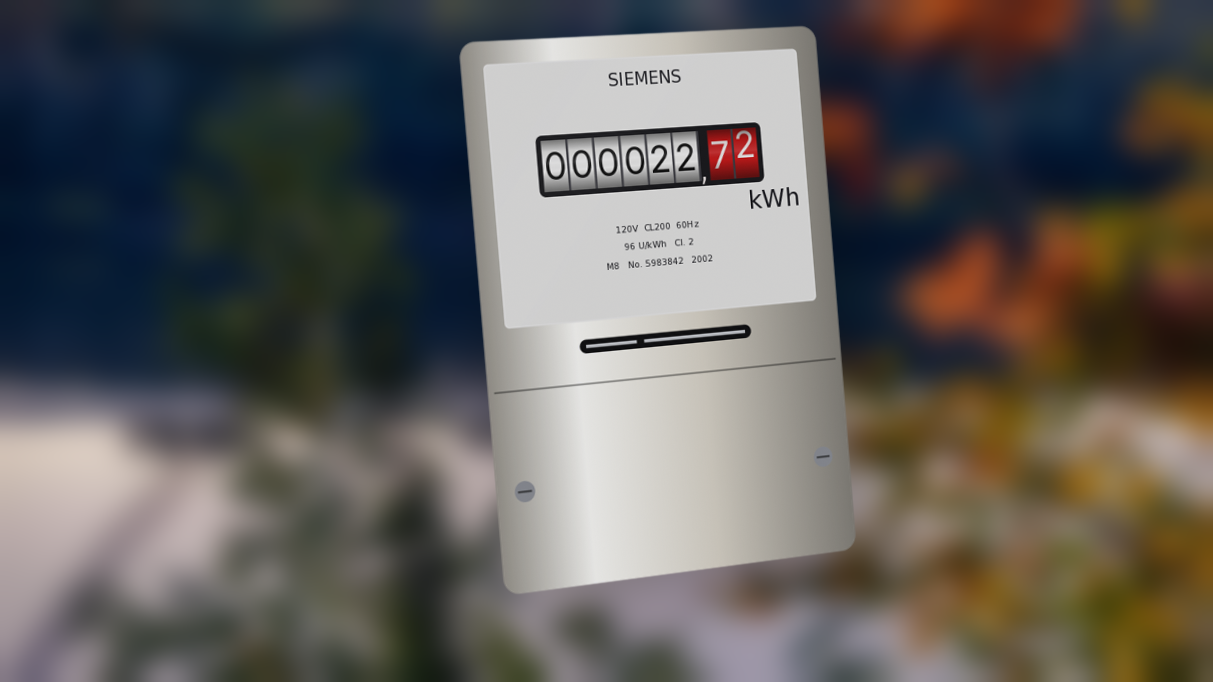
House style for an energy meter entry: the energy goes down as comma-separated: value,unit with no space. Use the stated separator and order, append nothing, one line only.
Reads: 22.72,kWh
